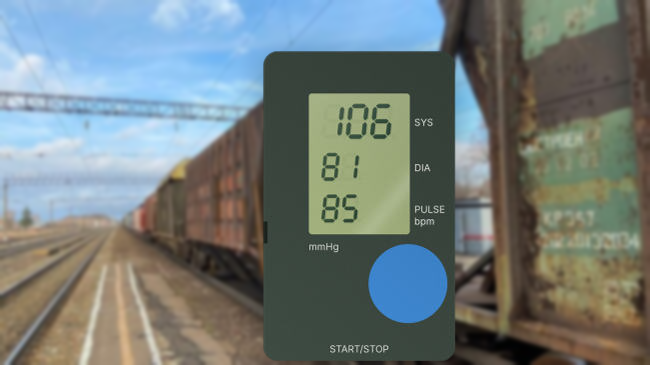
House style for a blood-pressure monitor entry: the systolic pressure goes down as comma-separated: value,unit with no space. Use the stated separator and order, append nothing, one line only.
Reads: 106,mmHg
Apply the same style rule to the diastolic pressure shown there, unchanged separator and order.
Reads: 81,mmHg
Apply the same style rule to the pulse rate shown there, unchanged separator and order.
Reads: 85,bpm
